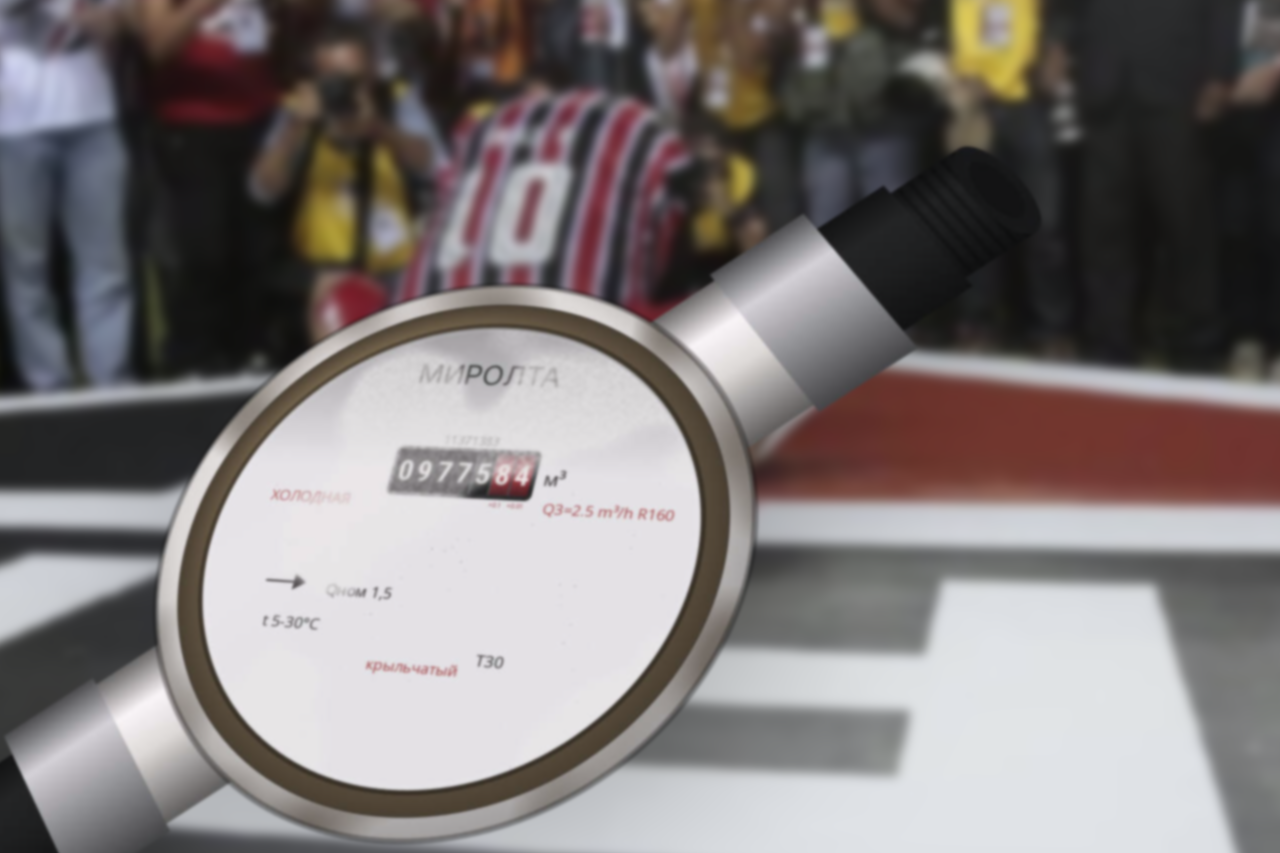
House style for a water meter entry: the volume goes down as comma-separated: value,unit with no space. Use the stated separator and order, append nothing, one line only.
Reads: 9775.84,m³
